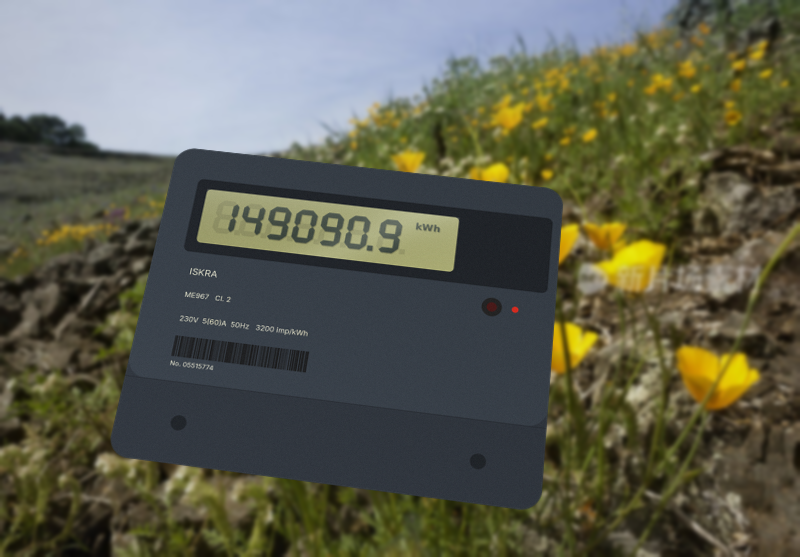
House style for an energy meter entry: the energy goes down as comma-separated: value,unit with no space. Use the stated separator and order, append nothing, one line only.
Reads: 149090.9,kWh
